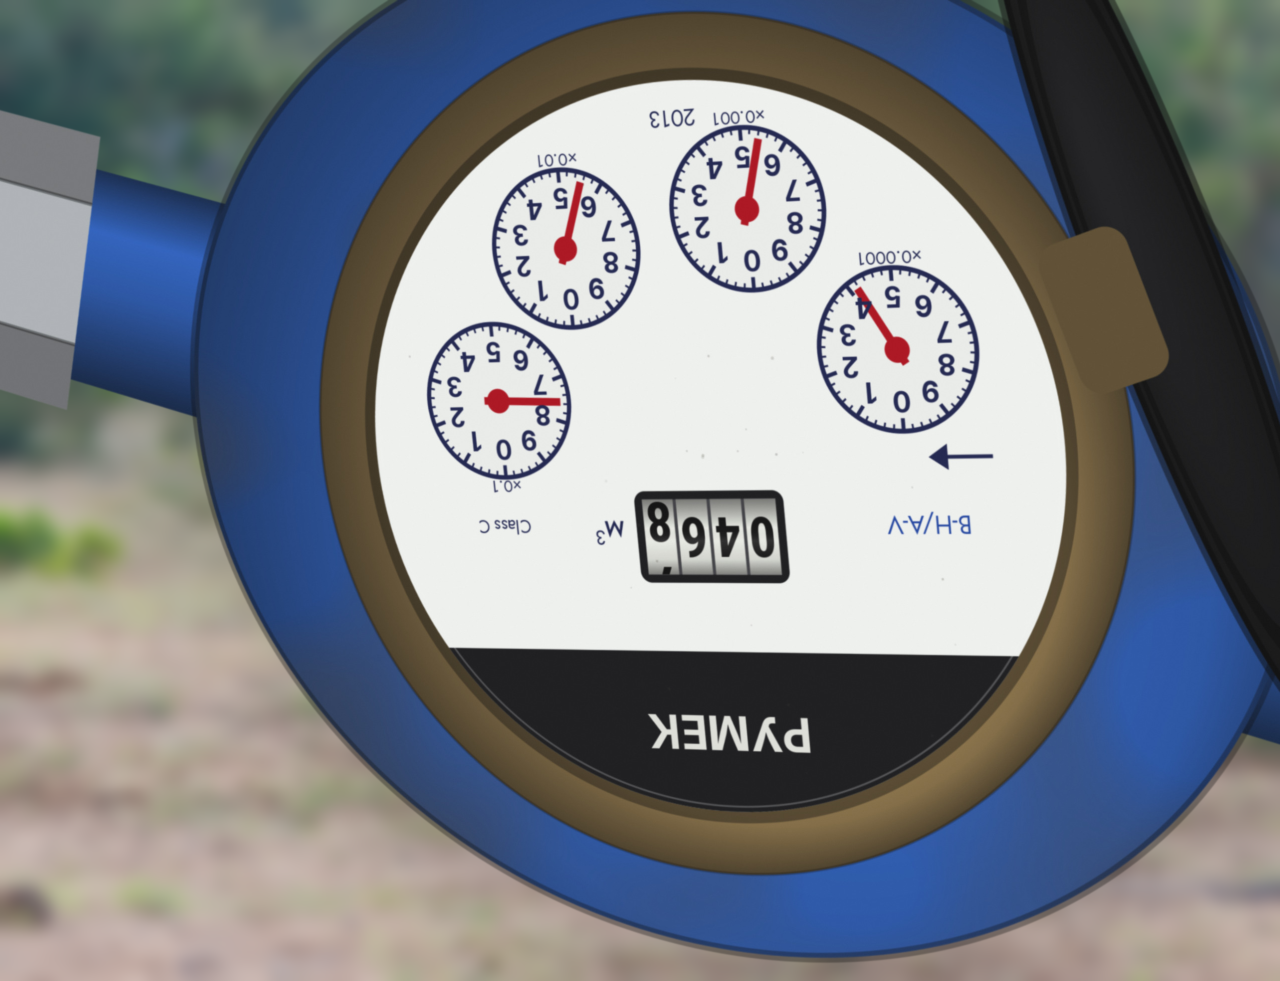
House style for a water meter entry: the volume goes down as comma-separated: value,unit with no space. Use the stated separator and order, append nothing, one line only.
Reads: 467.7554,m³
